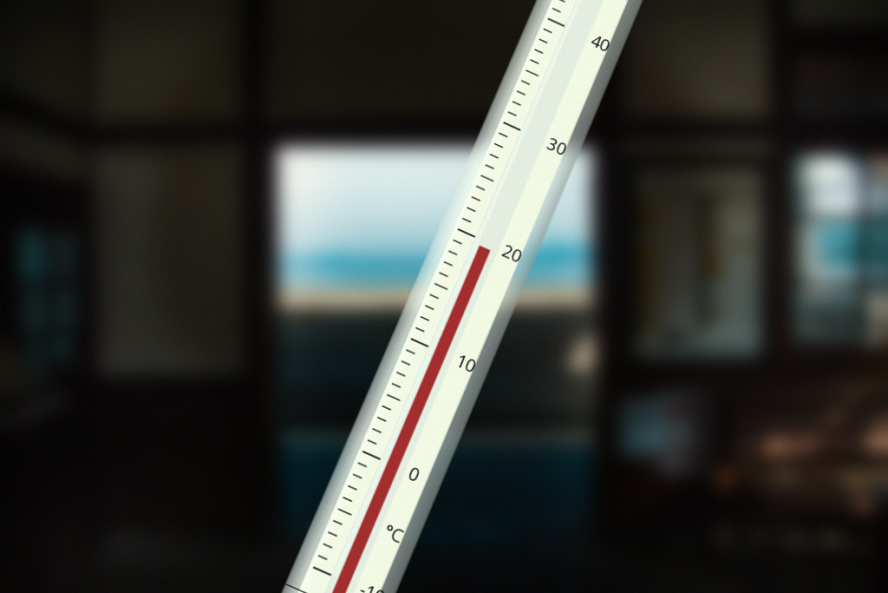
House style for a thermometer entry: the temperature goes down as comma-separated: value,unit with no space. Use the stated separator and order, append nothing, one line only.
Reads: 19.5,°C
